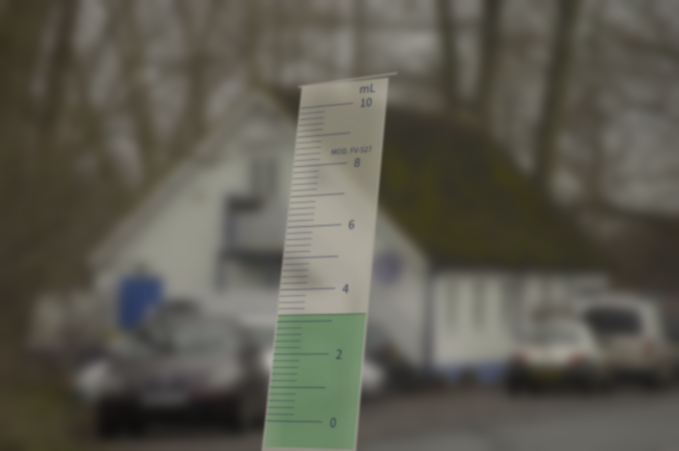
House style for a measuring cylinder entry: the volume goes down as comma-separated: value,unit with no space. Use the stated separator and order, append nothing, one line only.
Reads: 3.2,mL
